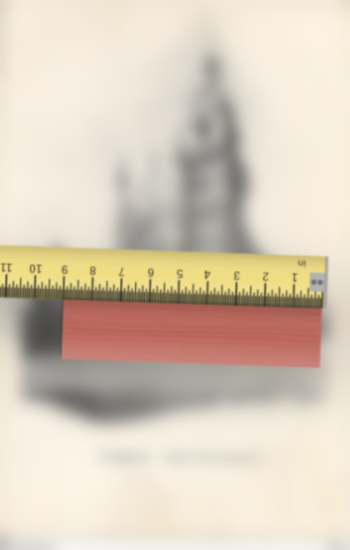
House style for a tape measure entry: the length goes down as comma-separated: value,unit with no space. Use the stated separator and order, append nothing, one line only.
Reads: 9,in
